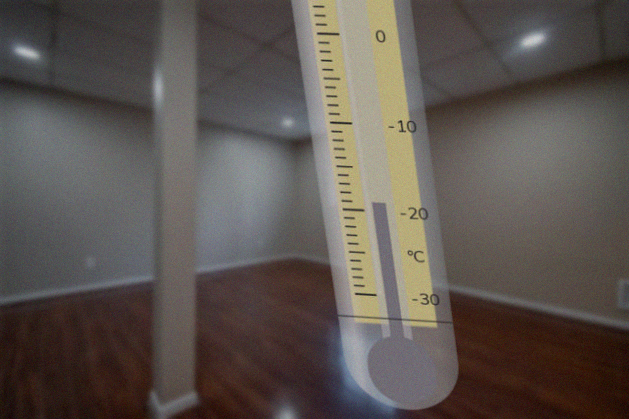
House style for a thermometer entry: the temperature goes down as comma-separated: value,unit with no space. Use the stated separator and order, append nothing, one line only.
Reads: -19,°C
